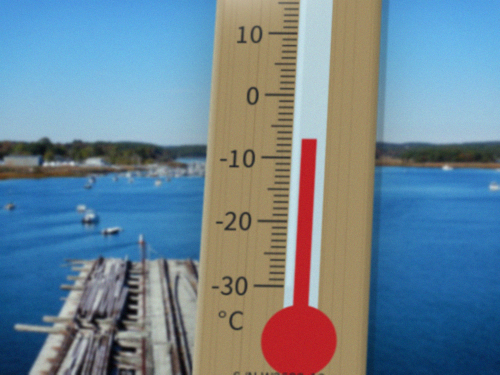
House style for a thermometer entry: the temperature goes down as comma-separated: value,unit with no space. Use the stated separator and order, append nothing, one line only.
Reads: -7,°C
